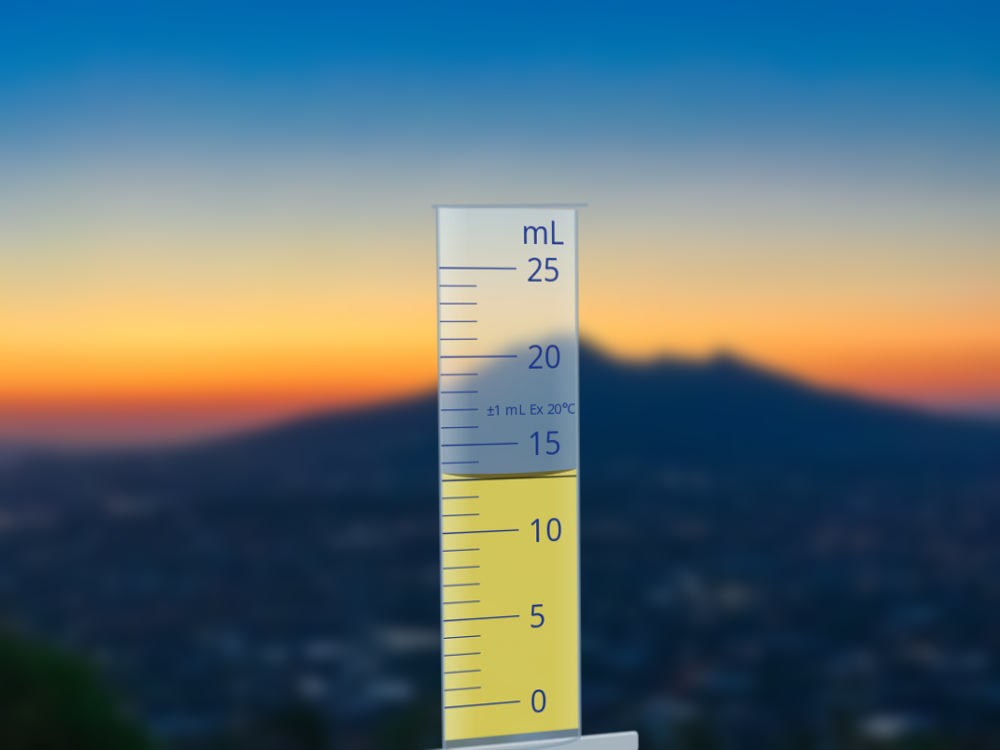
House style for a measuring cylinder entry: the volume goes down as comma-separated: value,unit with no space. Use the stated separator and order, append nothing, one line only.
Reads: 13,mL
